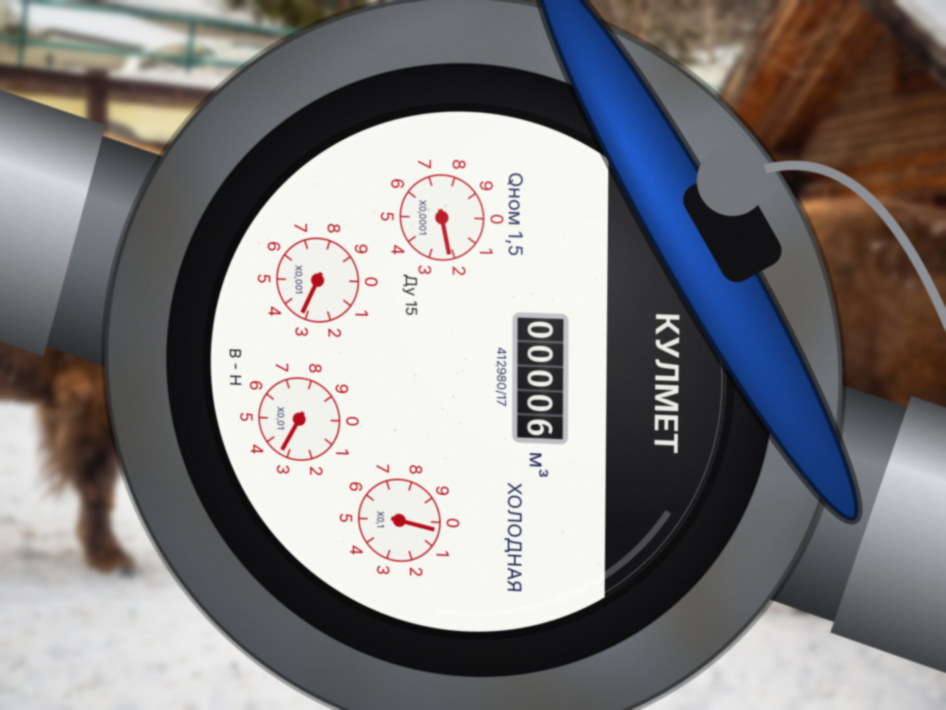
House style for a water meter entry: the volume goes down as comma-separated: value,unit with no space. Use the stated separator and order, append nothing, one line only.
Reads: 6.0332,m³
